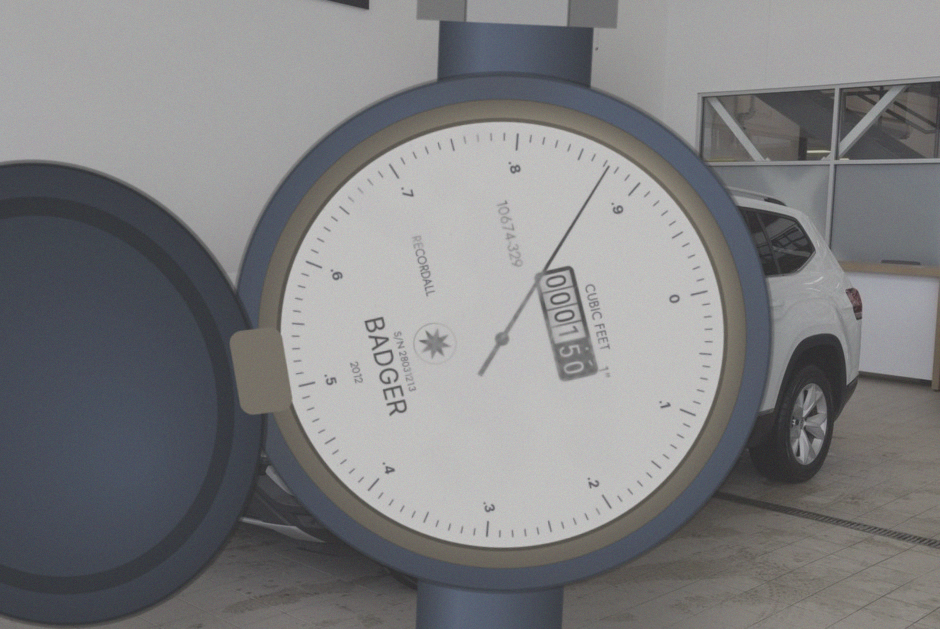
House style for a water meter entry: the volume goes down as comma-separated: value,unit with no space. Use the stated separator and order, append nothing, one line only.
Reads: 149.87,ft³
